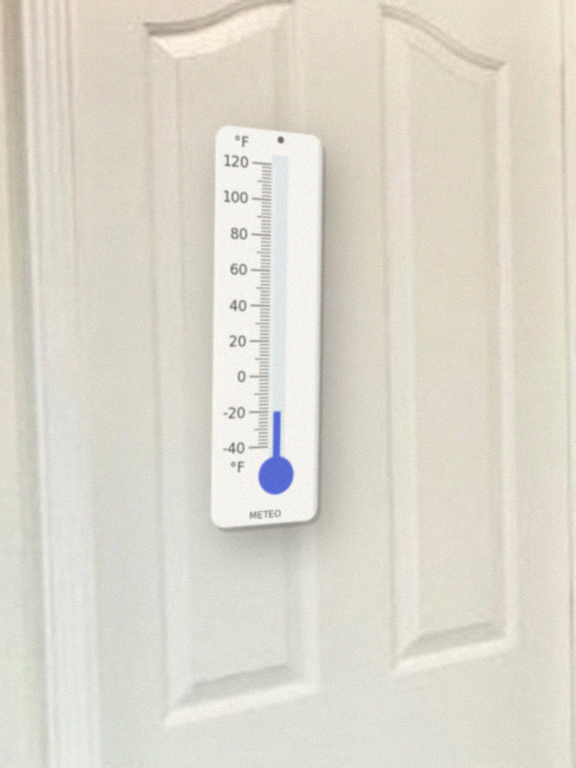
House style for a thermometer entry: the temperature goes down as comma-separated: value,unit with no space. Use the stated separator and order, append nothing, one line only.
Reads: -20,°F
